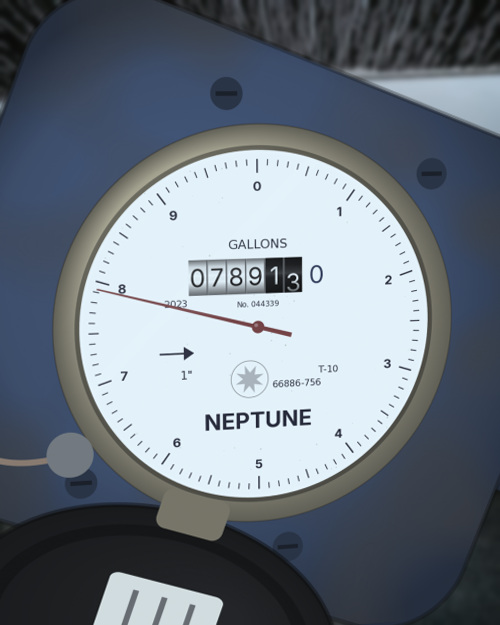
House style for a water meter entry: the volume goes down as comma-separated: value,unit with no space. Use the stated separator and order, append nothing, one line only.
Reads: 789127.9,gal
